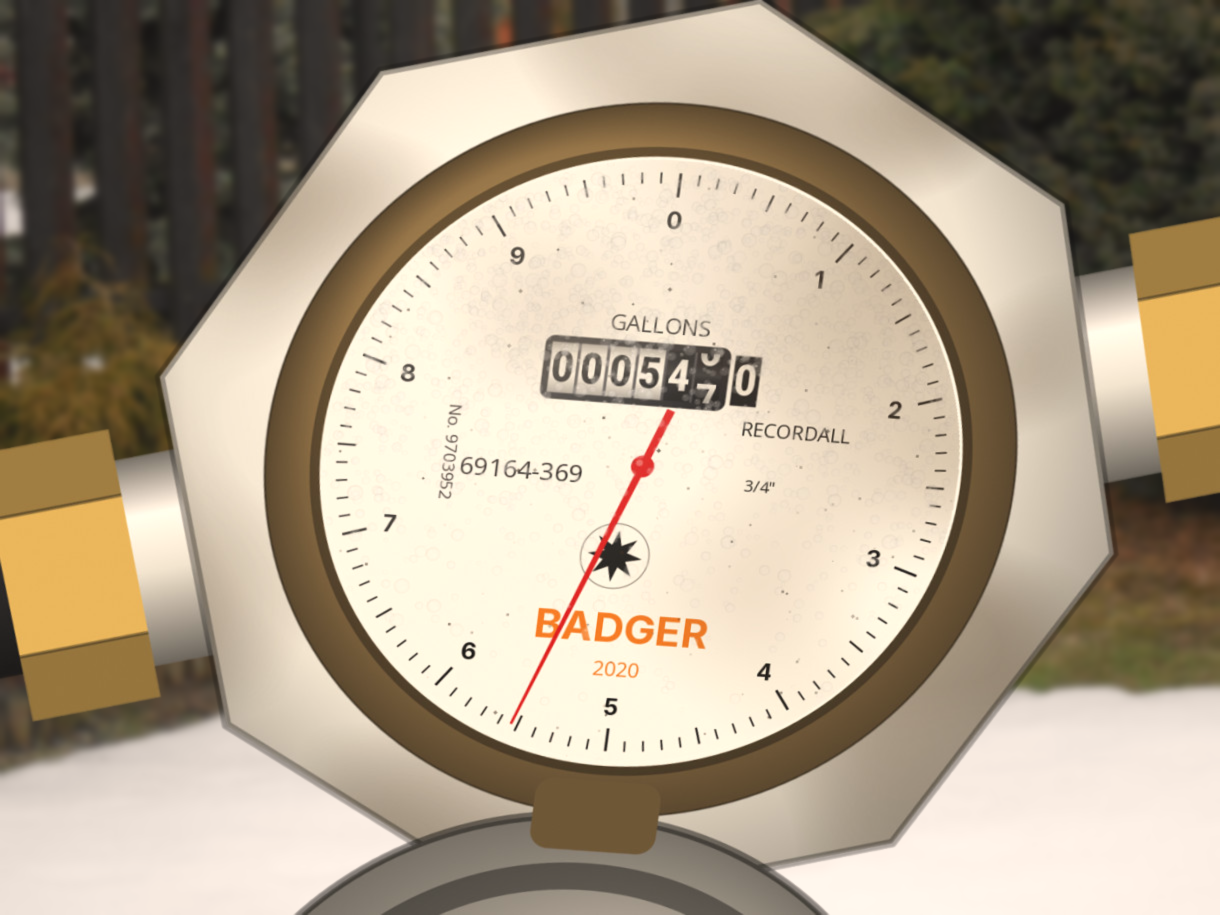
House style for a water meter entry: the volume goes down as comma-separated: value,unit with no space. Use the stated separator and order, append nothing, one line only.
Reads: 5465.5,gal
